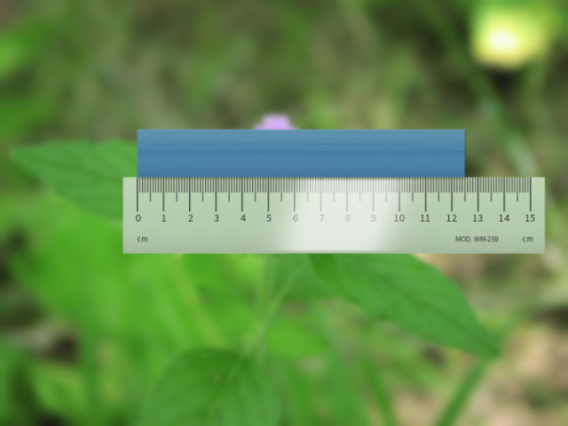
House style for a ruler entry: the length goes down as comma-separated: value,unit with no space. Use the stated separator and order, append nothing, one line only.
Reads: 12.5,cm
